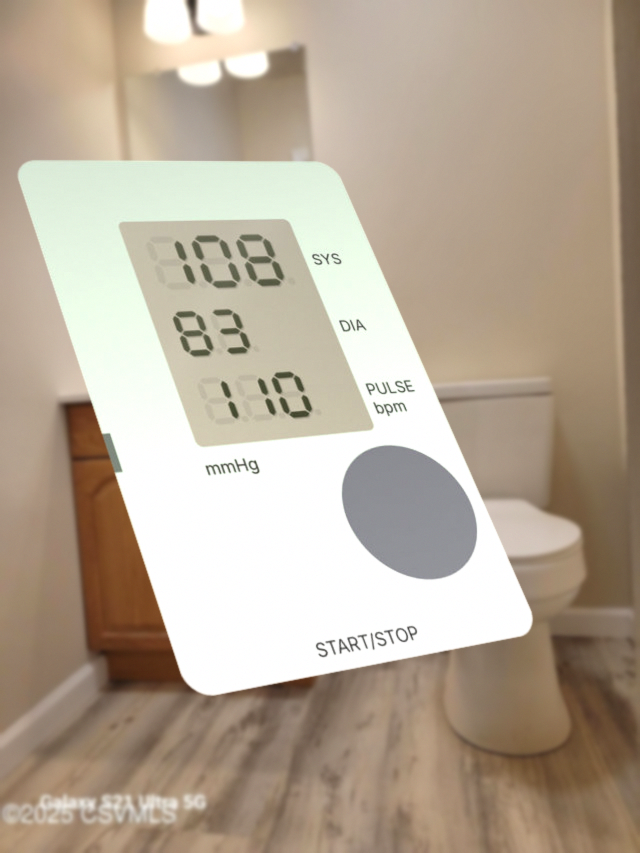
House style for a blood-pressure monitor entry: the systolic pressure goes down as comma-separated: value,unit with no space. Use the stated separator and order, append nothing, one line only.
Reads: 108,mmHg
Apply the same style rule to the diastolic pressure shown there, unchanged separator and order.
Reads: 83,mmHg
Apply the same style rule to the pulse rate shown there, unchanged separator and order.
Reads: 110,bpm
